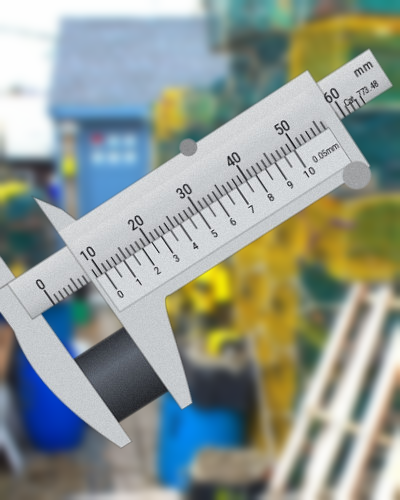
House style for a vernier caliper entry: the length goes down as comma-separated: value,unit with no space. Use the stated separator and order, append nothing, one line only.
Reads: 10.6,mm
